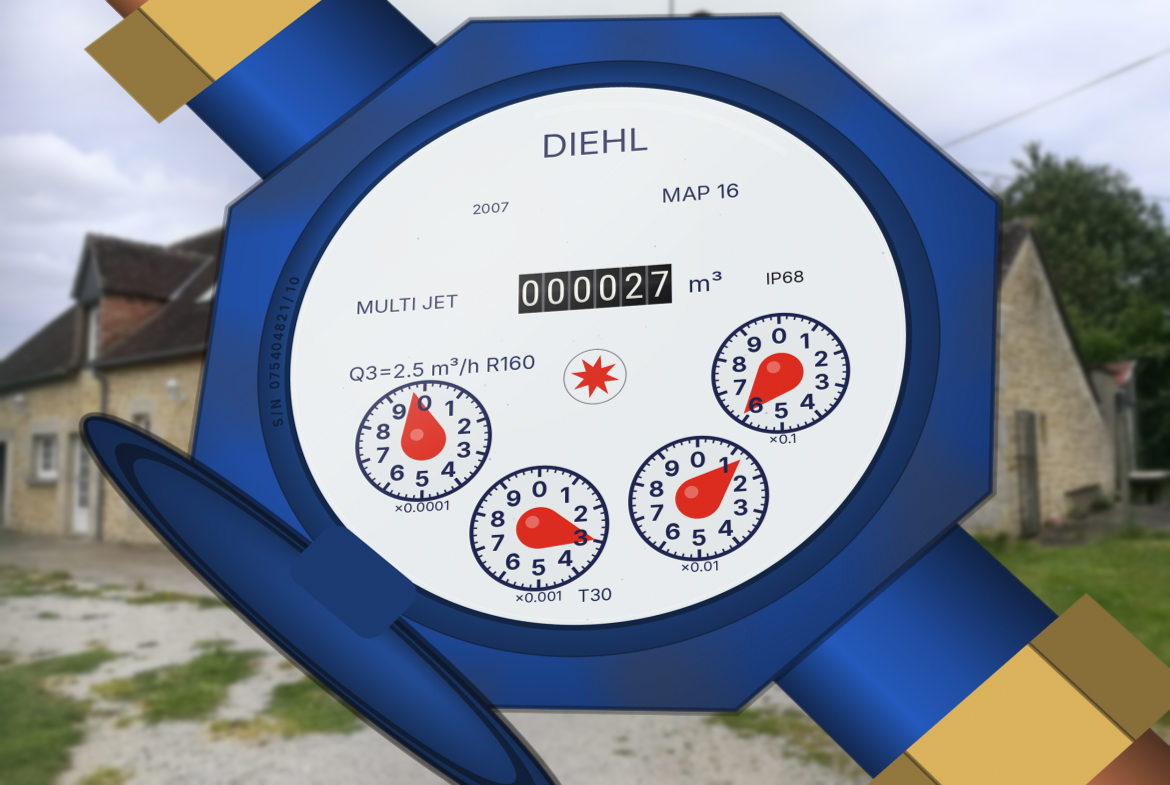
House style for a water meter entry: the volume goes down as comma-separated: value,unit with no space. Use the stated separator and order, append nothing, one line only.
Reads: 27.6129,m³
